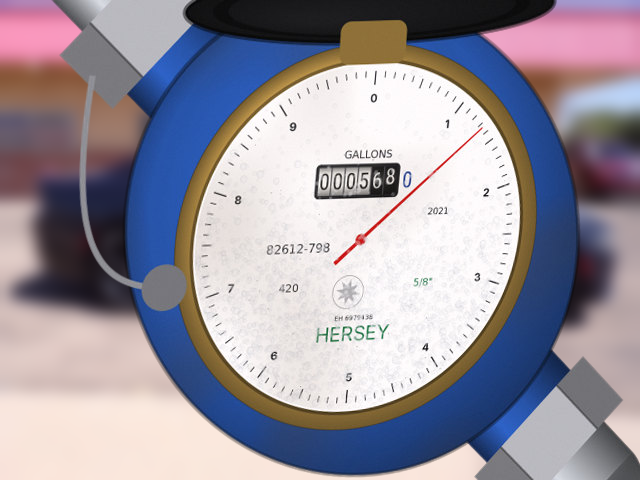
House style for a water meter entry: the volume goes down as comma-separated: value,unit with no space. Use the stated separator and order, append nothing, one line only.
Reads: 5681.3,gal
